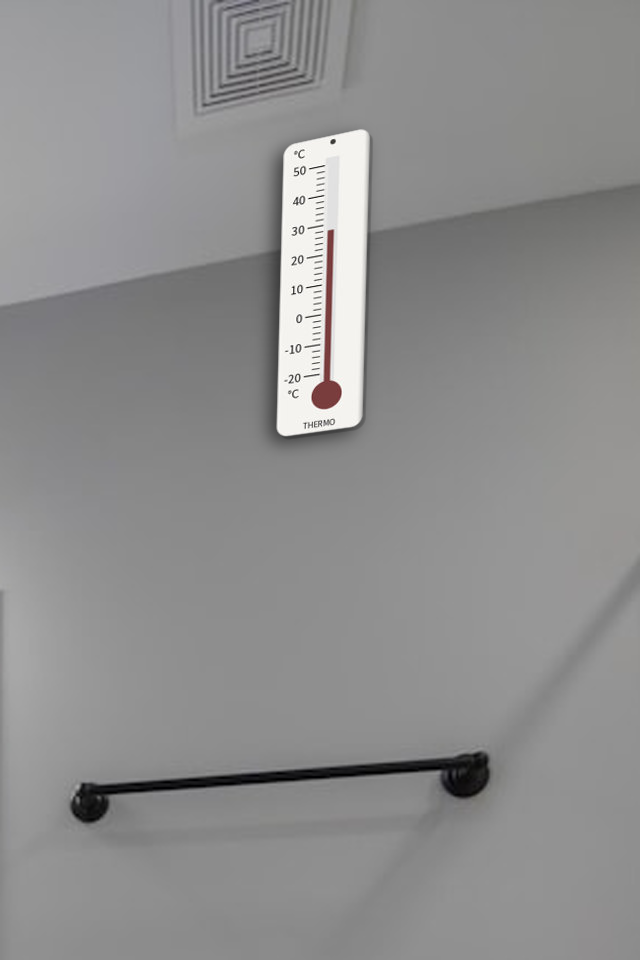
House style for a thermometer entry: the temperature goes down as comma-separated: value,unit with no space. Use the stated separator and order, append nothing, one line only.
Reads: 28,°C
